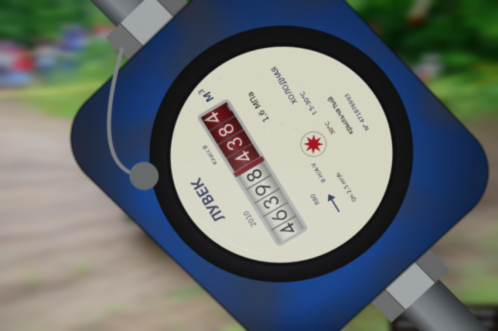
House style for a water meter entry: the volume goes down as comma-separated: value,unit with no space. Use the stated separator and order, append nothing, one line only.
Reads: 46398.4384,m³
